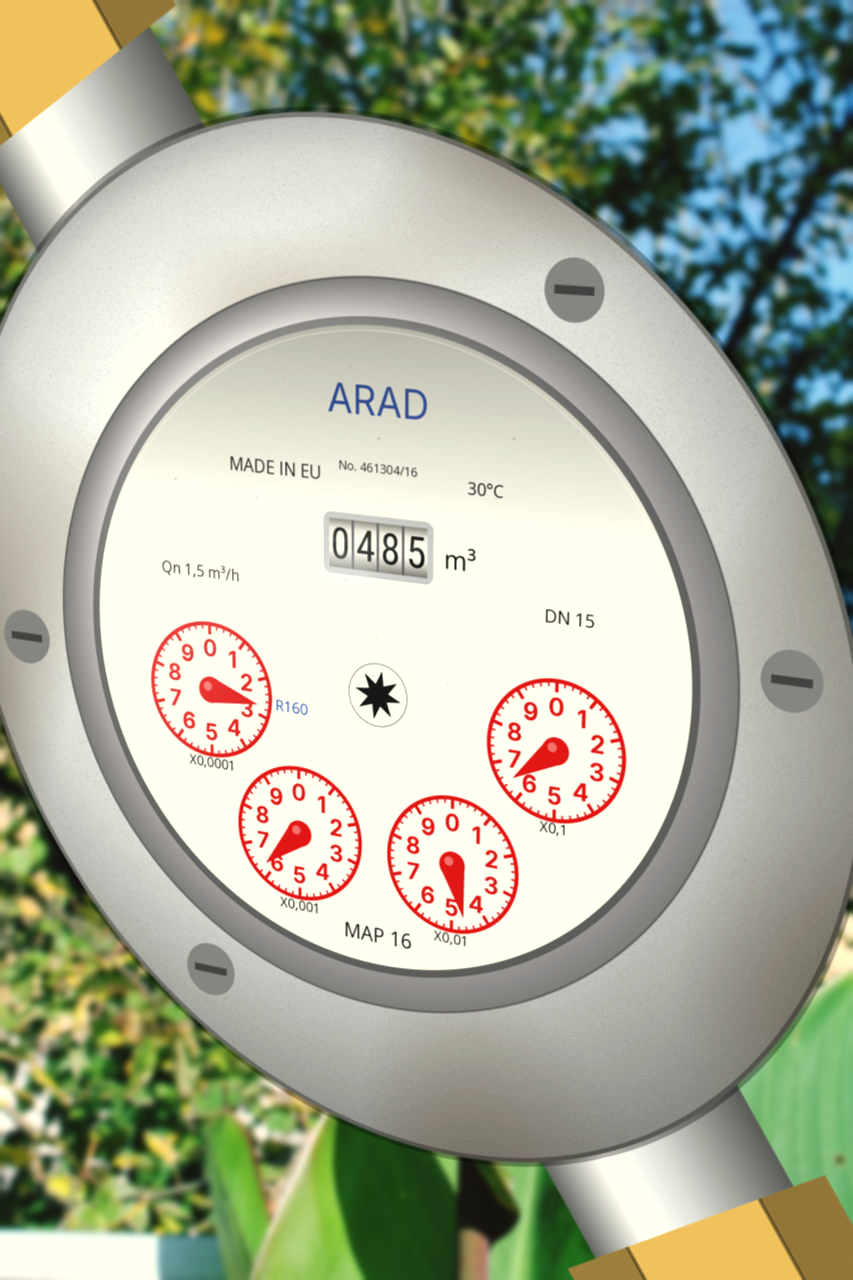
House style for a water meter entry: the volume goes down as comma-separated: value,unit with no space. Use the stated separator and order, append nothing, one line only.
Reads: 485.6462,m³
